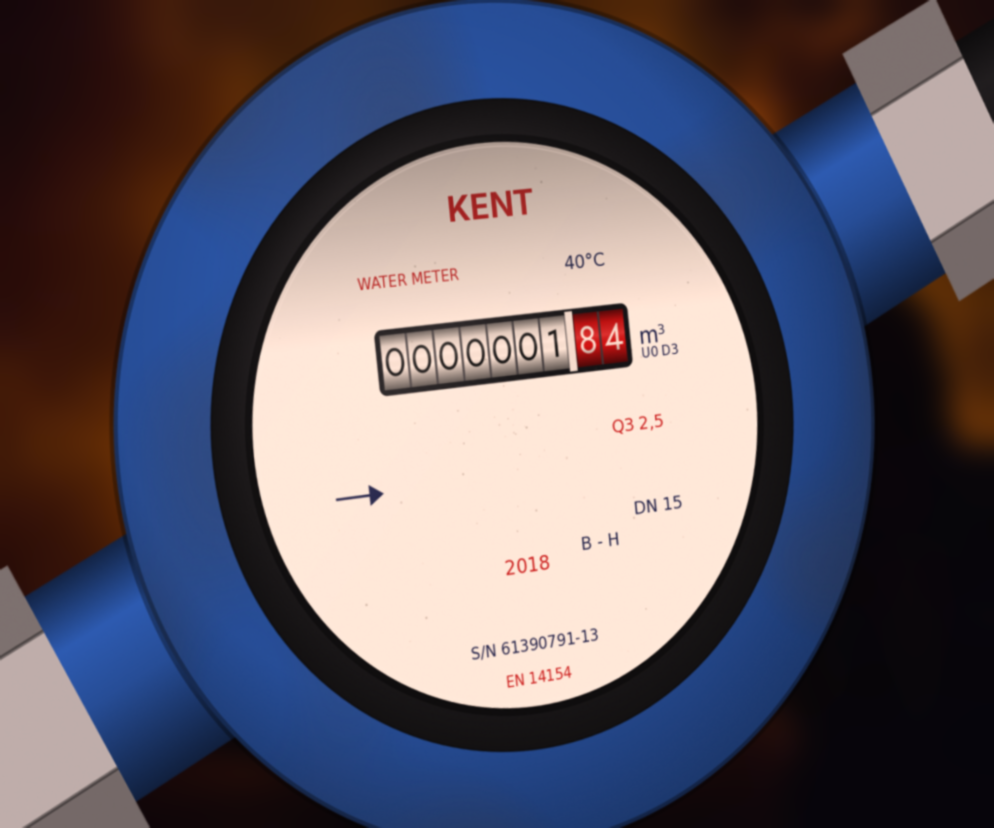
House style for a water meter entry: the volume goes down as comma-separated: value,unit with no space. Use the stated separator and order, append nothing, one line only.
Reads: 1.84,m³
